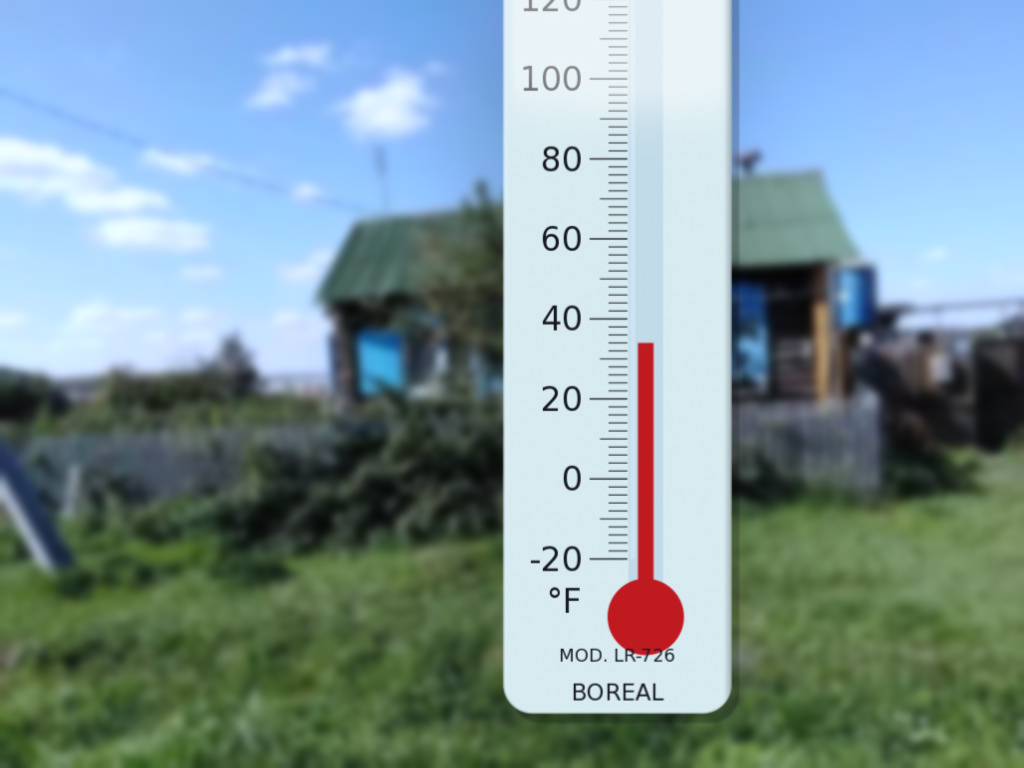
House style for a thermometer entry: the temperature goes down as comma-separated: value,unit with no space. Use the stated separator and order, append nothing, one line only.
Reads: 34,°F
